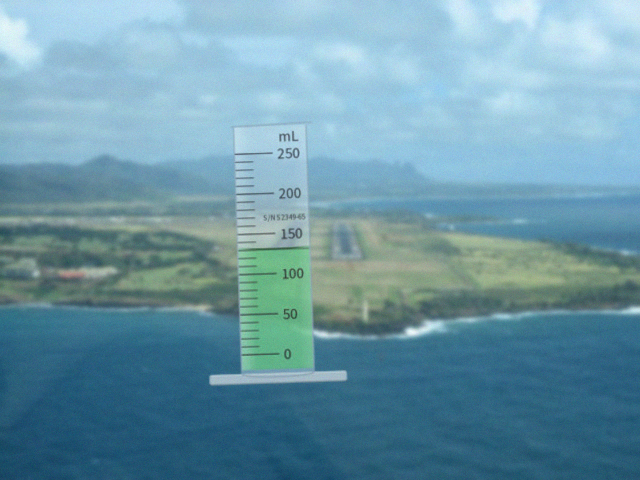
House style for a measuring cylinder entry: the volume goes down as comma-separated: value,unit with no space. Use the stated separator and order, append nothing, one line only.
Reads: 130,mL
